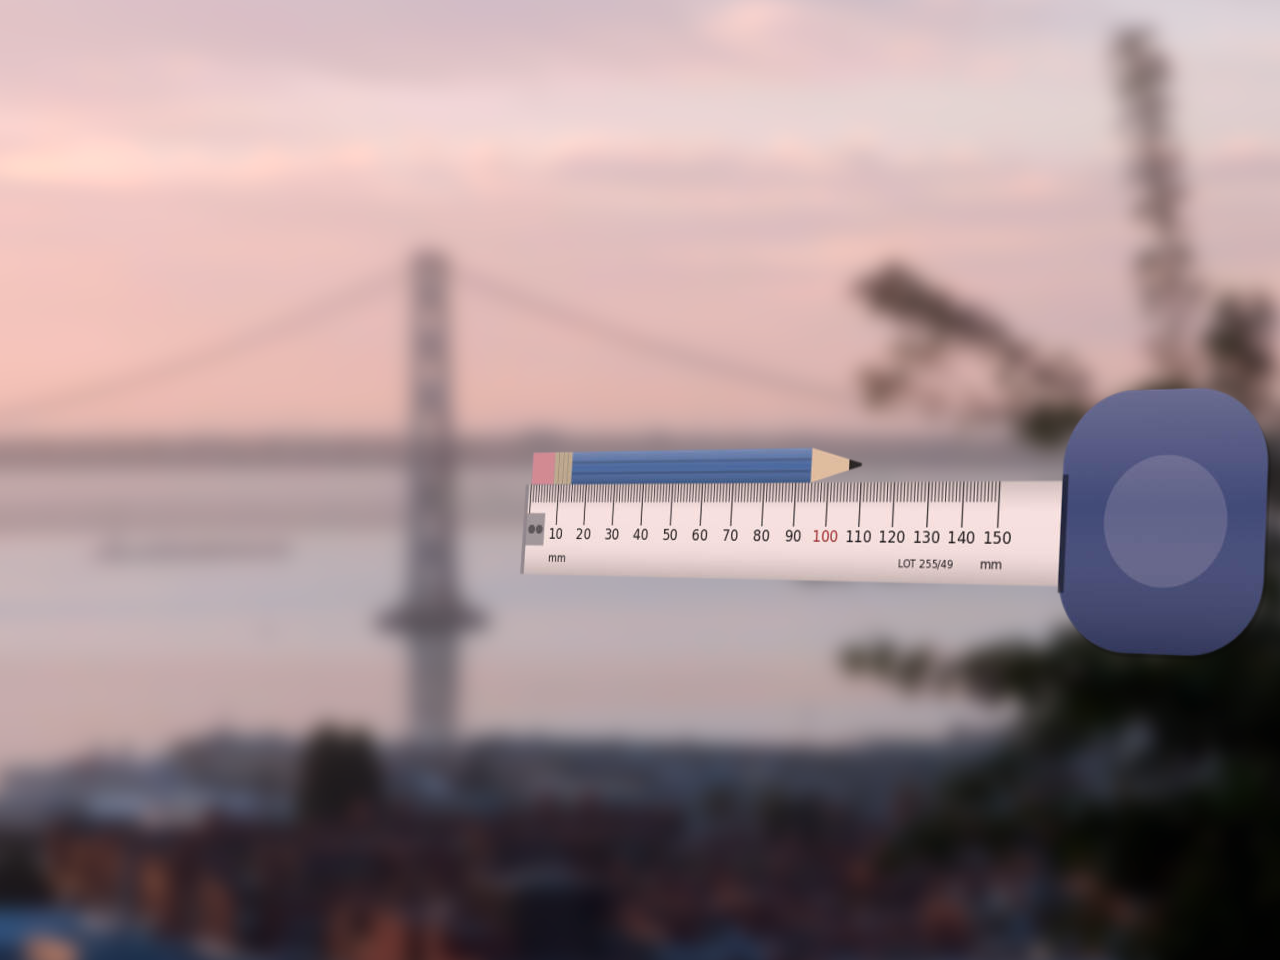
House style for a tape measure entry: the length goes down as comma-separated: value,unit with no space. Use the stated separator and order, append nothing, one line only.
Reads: 110,mm
